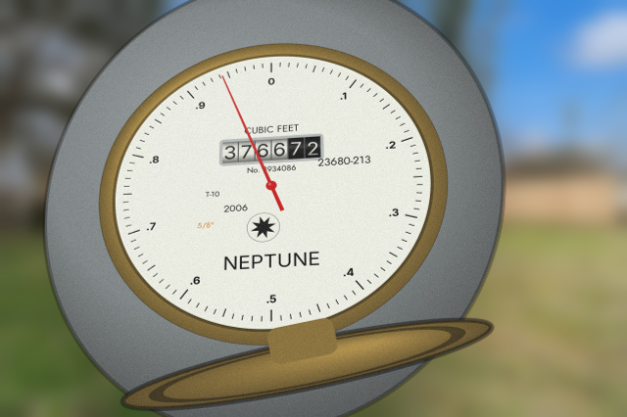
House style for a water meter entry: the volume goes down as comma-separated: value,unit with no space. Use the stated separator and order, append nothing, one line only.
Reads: 376671.94,ft³
